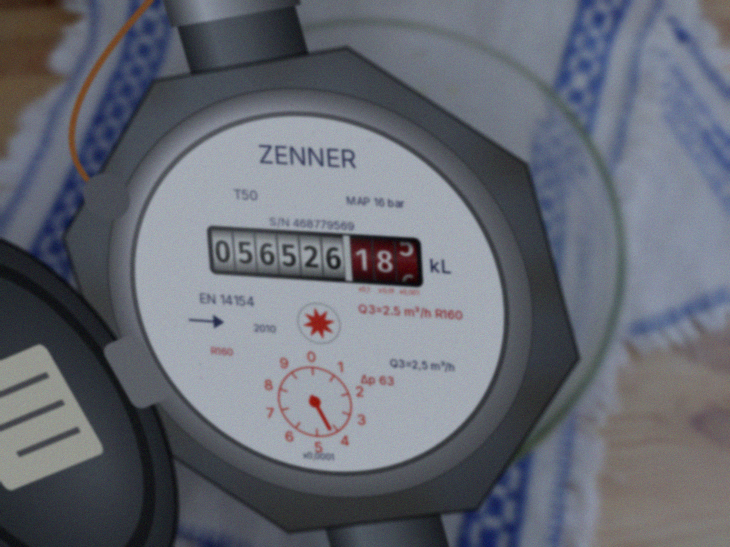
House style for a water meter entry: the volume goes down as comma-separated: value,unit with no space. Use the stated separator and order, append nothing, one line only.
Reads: 56526.1854,kL
